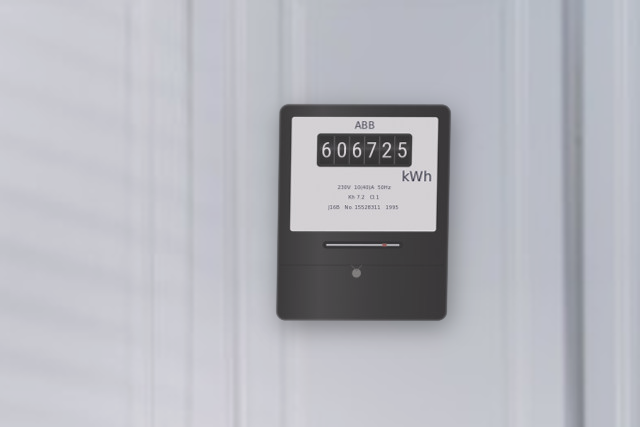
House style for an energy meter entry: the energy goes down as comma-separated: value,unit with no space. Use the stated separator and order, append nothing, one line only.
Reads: 606725,kWh
